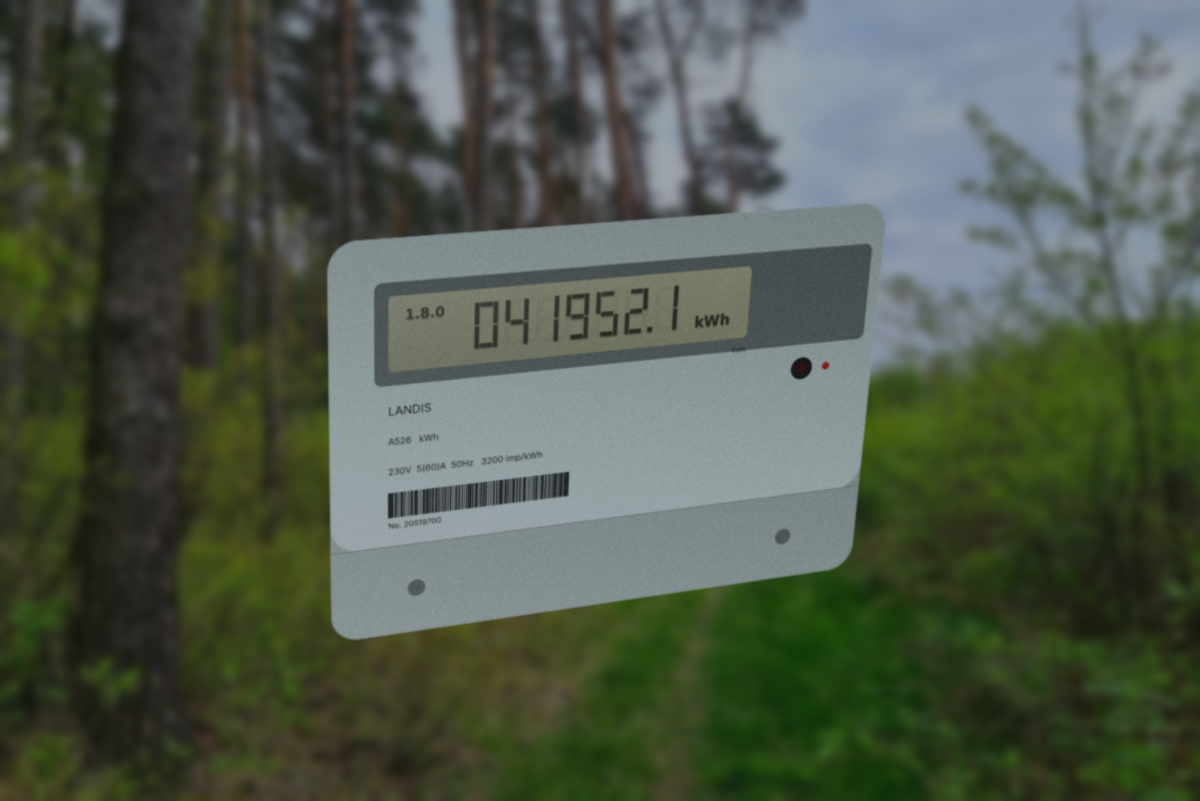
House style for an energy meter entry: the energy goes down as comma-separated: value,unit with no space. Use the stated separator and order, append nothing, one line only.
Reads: 41952.1,kWh
